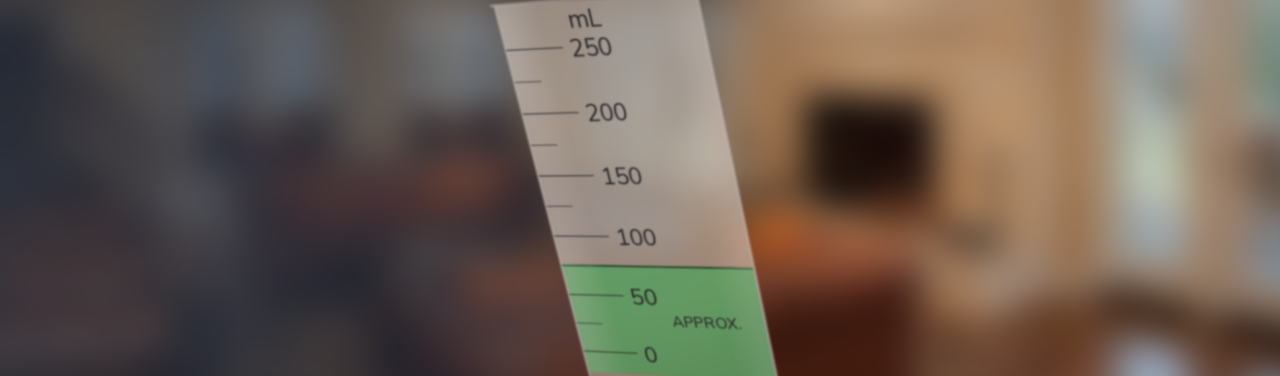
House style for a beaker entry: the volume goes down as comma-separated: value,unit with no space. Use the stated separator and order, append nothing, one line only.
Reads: 75,mL
